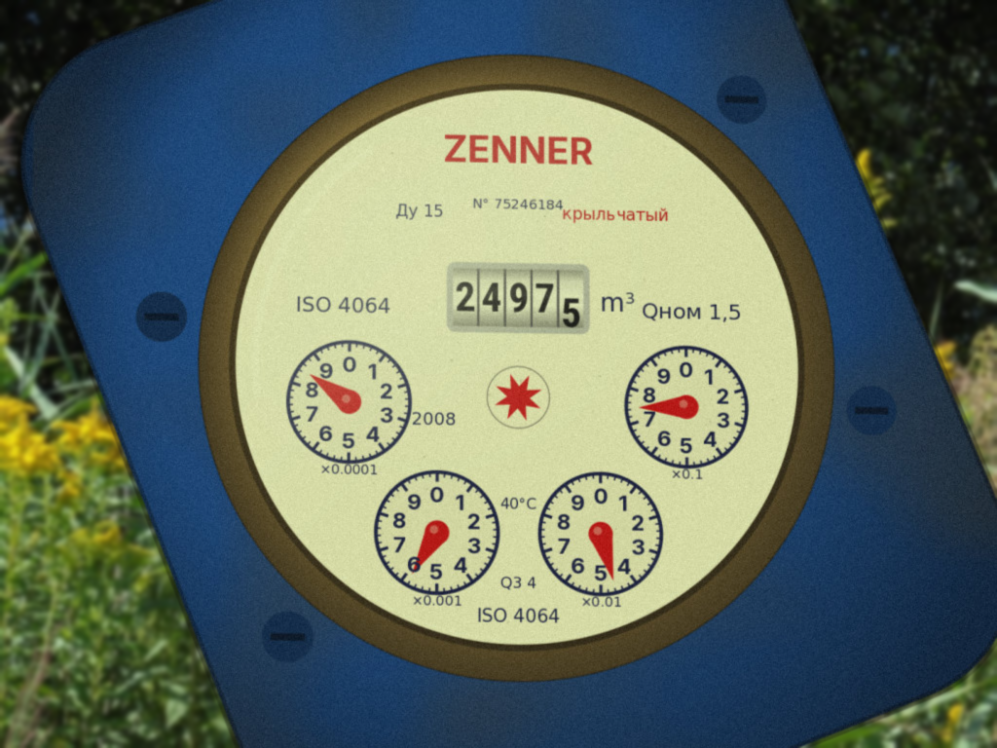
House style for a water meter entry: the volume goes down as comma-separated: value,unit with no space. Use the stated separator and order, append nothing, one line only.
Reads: 24974.7458,m³
